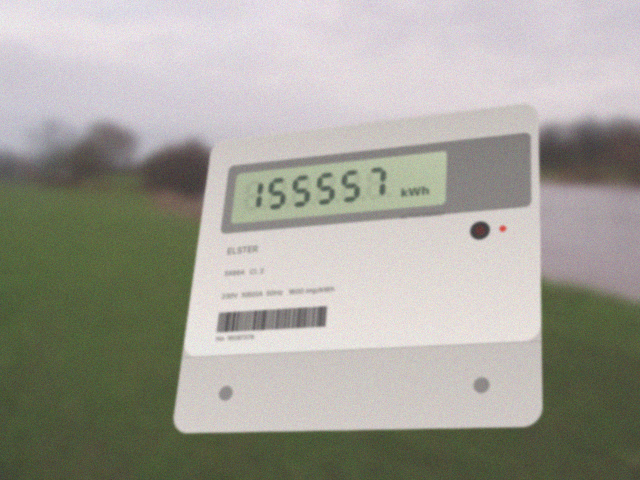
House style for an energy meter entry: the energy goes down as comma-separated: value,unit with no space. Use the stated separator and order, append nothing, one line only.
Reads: 155557,kWh
